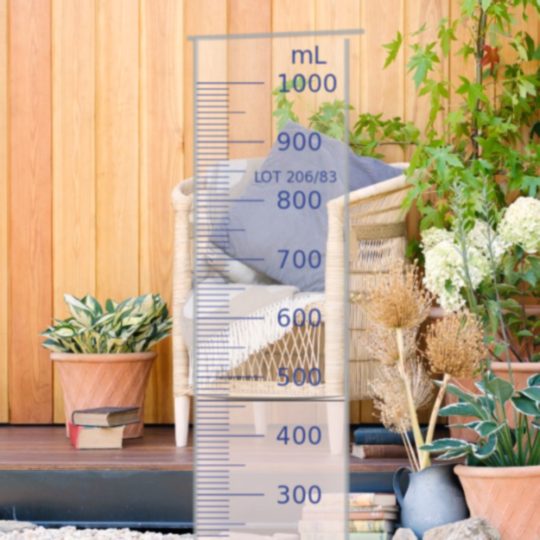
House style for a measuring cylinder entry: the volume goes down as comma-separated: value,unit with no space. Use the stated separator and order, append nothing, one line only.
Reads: 460,mL
